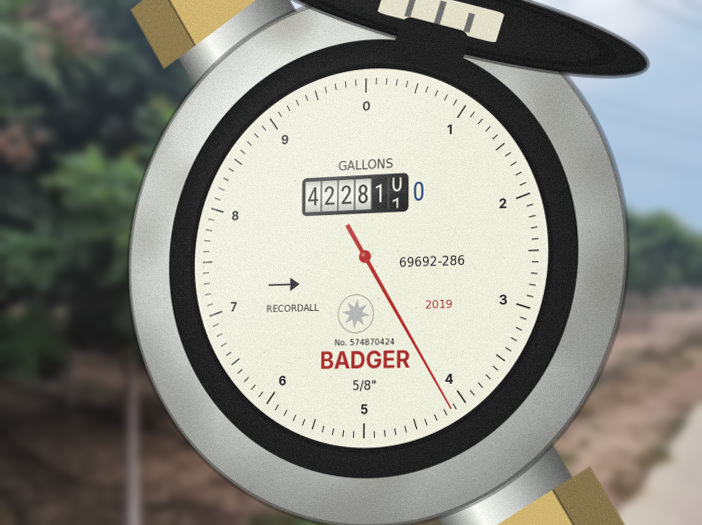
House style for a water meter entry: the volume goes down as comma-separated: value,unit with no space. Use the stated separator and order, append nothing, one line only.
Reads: 4228104.1,gal
